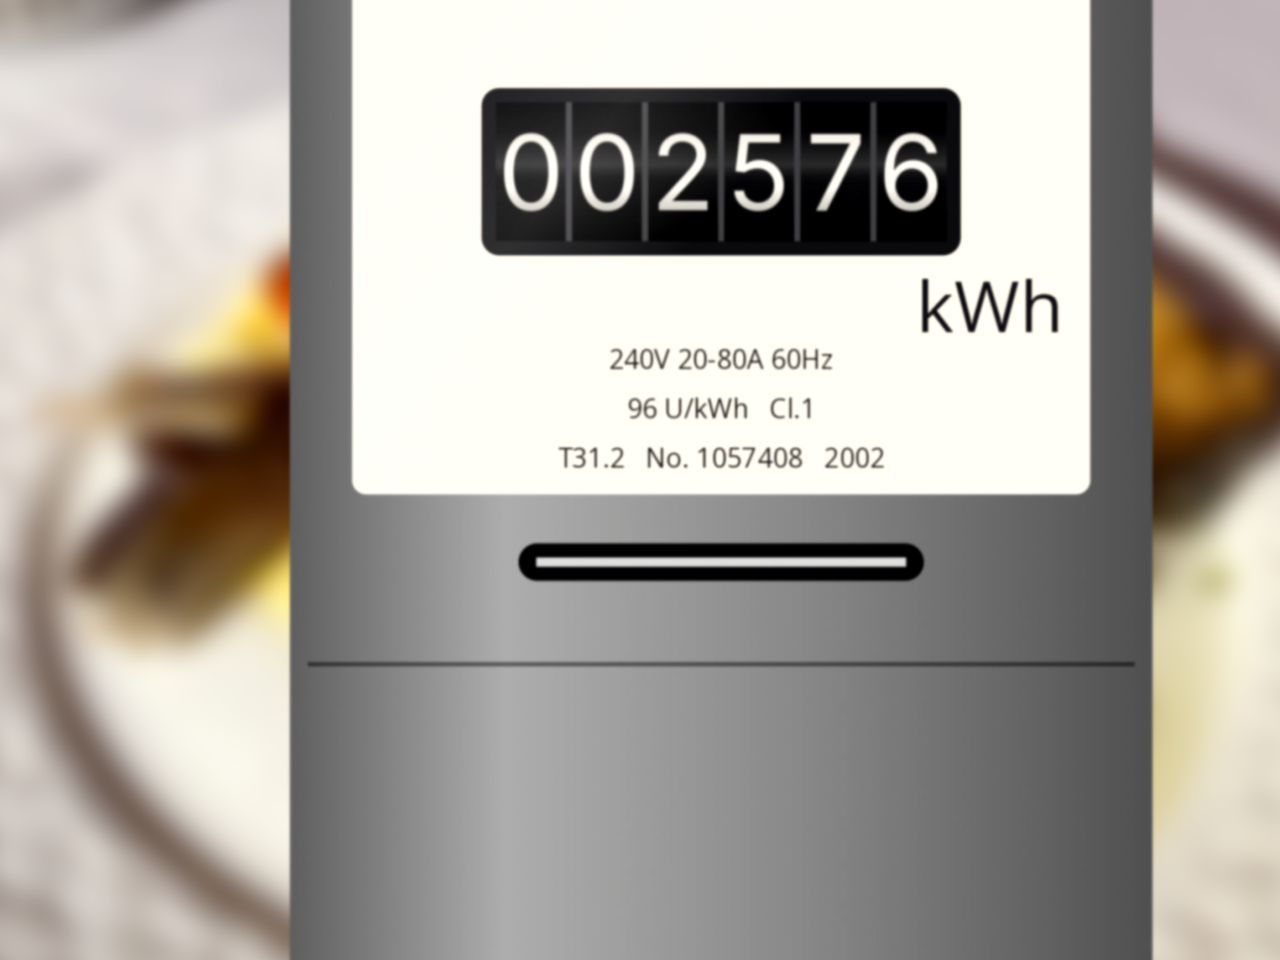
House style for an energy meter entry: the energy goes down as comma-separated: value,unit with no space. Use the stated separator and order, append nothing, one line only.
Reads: 2576,kWh
